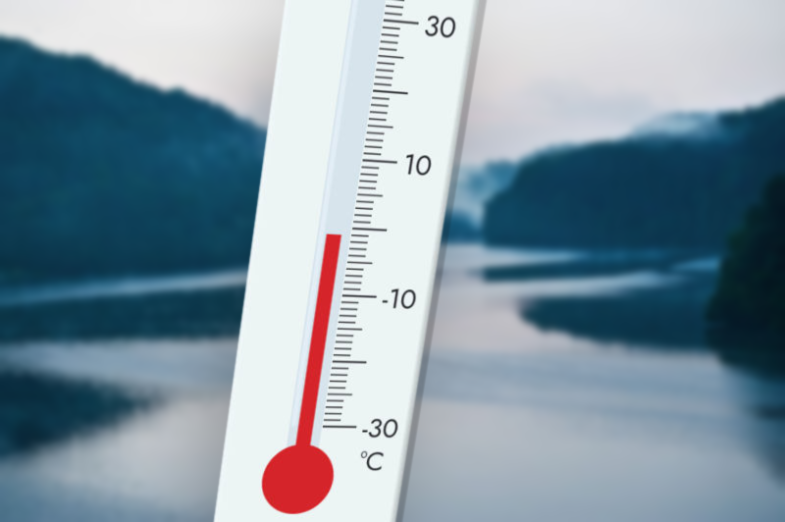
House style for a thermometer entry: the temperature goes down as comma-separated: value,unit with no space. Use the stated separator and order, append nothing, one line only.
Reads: -1,°C
